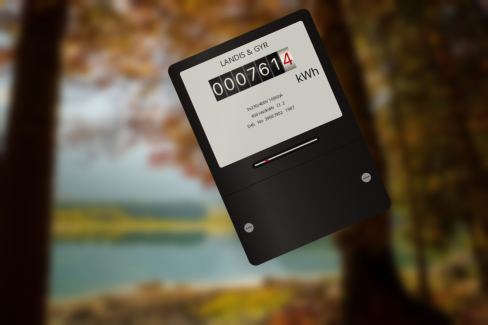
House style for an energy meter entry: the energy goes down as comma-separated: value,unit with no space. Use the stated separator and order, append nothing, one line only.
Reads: 761.4,kWh
